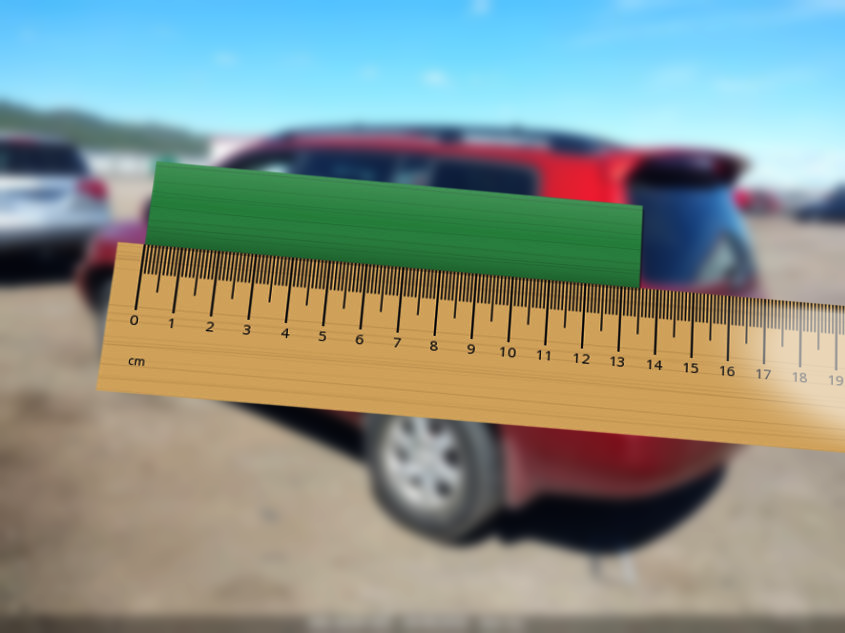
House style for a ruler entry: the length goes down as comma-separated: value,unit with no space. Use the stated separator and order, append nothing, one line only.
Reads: 13.5,cm
